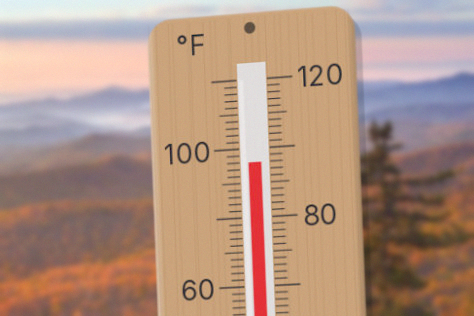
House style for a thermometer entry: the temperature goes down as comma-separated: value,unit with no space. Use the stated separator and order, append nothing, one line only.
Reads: 96,°F
